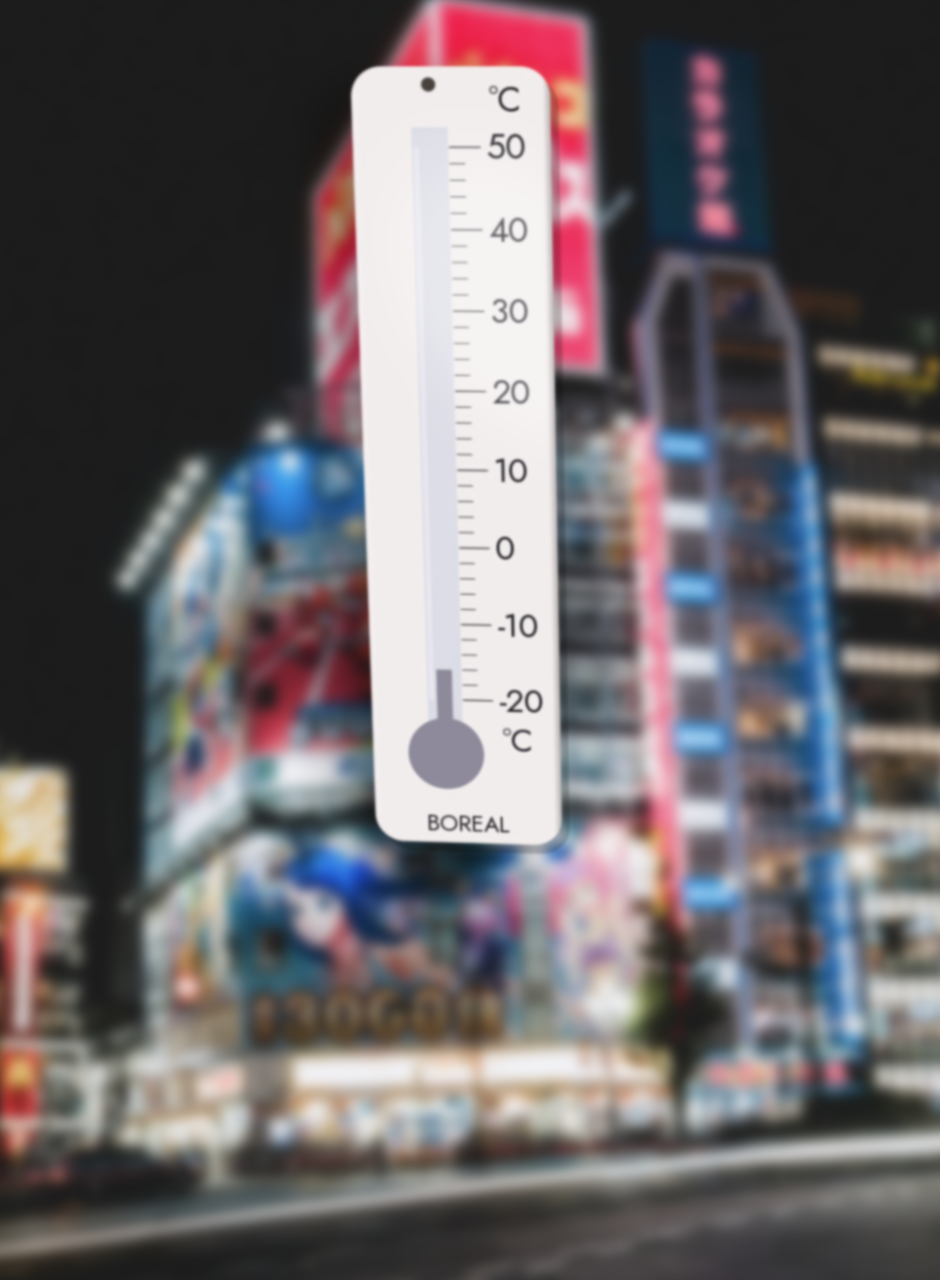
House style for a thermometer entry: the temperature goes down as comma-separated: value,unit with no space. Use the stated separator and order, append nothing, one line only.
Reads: -16,°C
